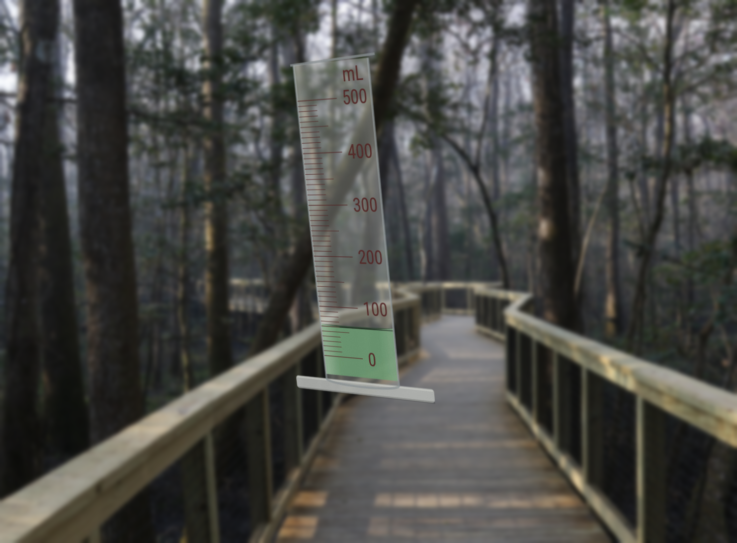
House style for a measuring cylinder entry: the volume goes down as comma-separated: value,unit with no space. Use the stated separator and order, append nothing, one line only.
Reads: 60,mL
